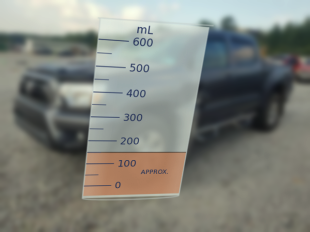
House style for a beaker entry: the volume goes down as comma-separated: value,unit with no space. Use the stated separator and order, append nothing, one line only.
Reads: 150,mL
